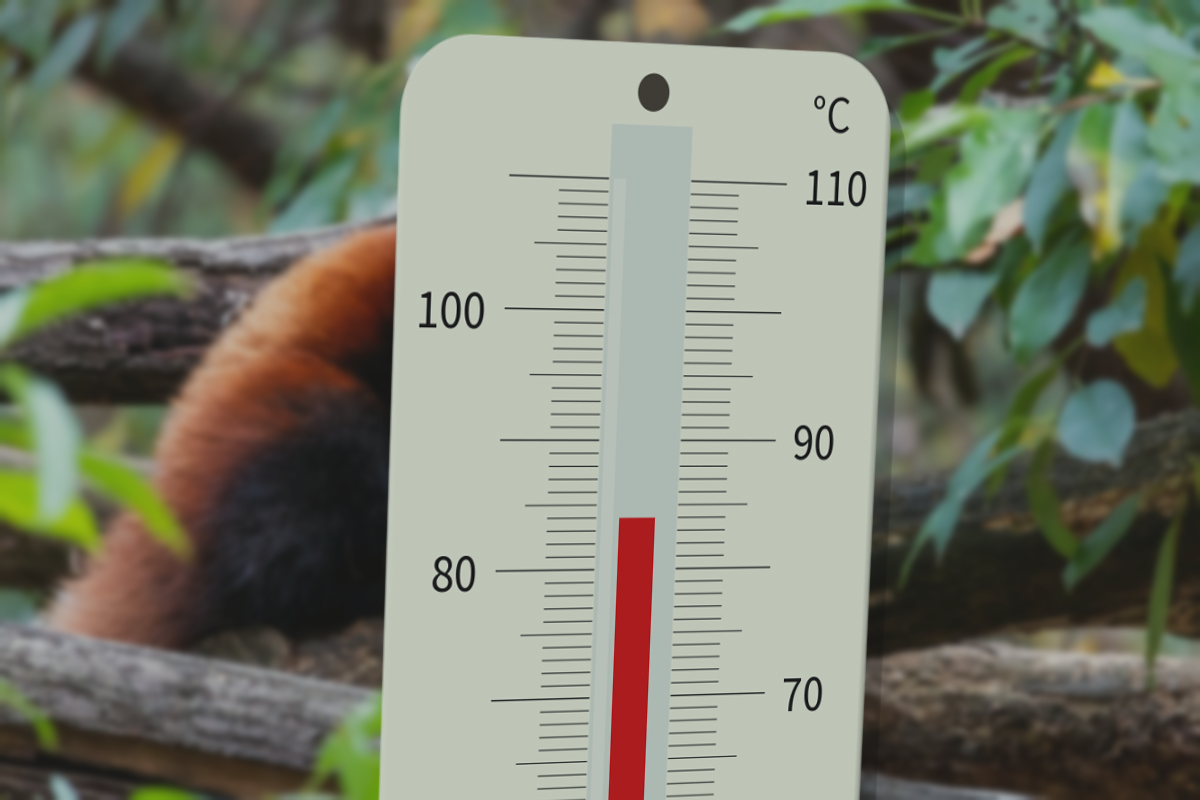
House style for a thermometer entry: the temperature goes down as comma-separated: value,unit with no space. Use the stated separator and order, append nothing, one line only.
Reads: 84,°C
